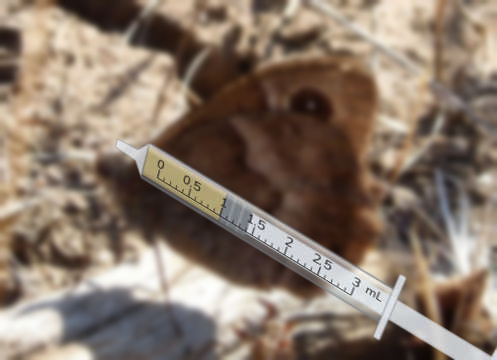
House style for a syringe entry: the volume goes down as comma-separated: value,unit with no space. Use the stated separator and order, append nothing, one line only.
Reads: 1,mL
